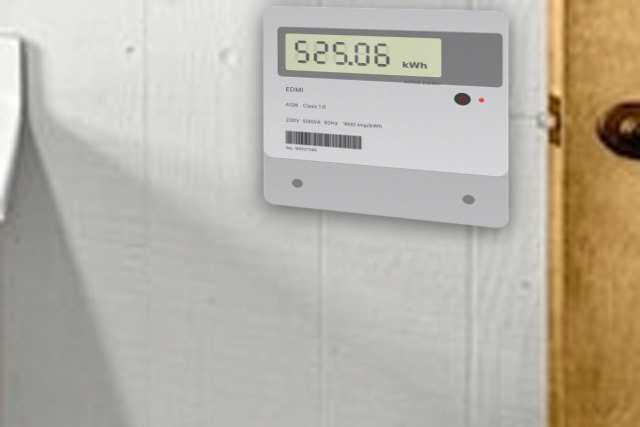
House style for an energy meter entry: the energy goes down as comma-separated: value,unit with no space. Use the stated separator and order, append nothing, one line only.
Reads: 525.06,kWh
